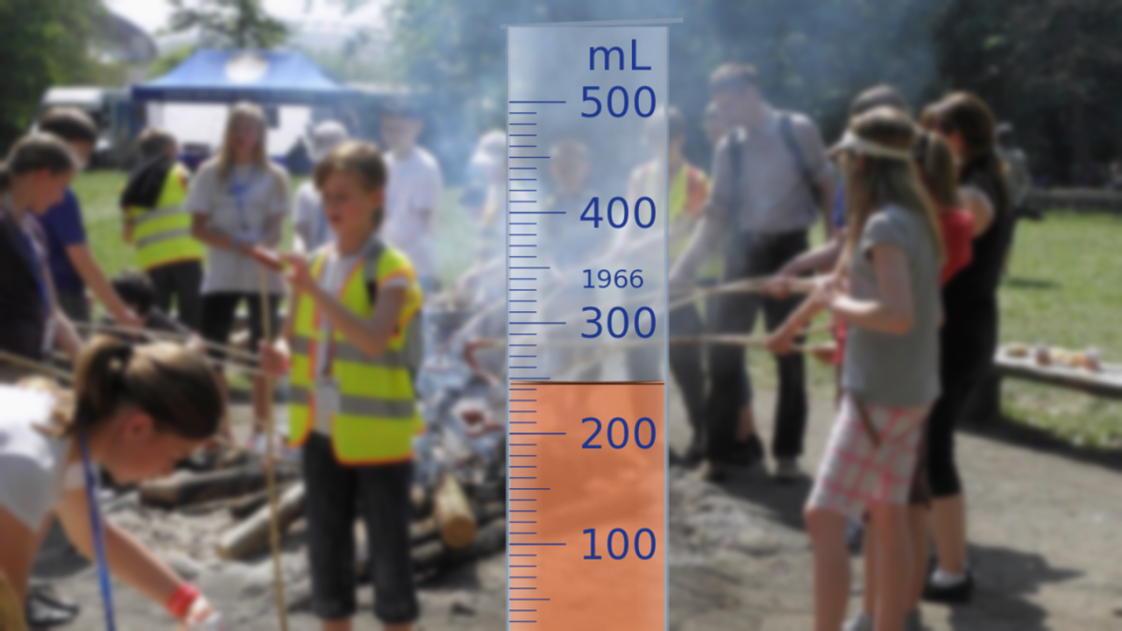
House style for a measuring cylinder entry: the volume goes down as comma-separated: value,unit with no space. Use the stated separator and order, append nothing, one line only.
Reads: 245,mL
